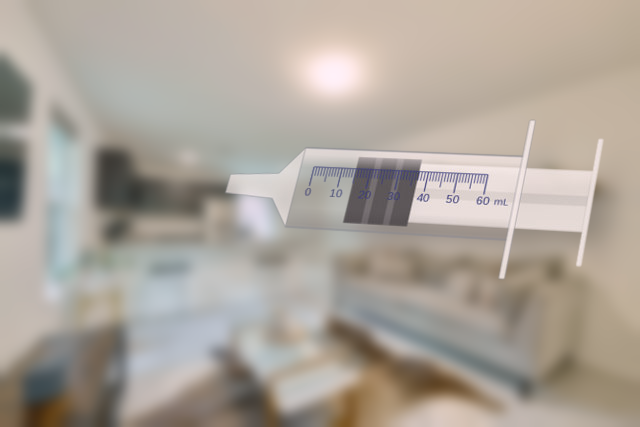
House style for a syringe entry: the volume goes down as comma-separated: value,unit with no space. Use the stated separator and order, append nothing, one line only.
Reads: 15,mL
